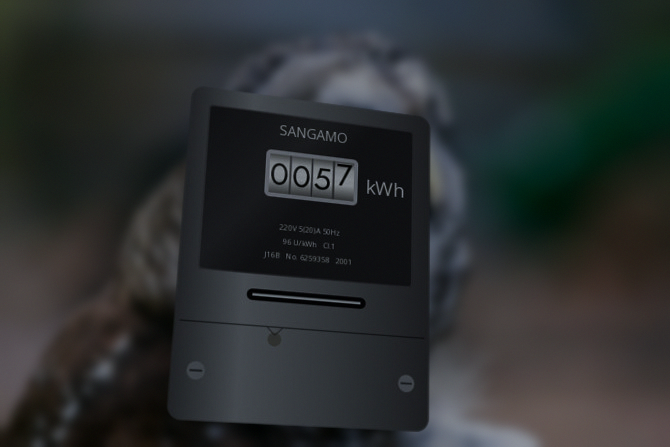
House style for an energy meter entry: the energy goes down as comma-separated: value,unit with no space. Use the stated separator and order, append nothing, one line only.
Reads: 57,kWh
